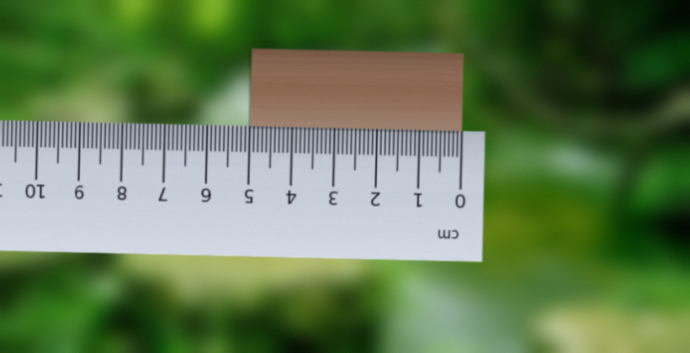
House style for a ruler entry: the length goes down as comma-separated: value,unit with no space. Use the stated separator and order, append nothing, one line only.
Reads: 5,cm
